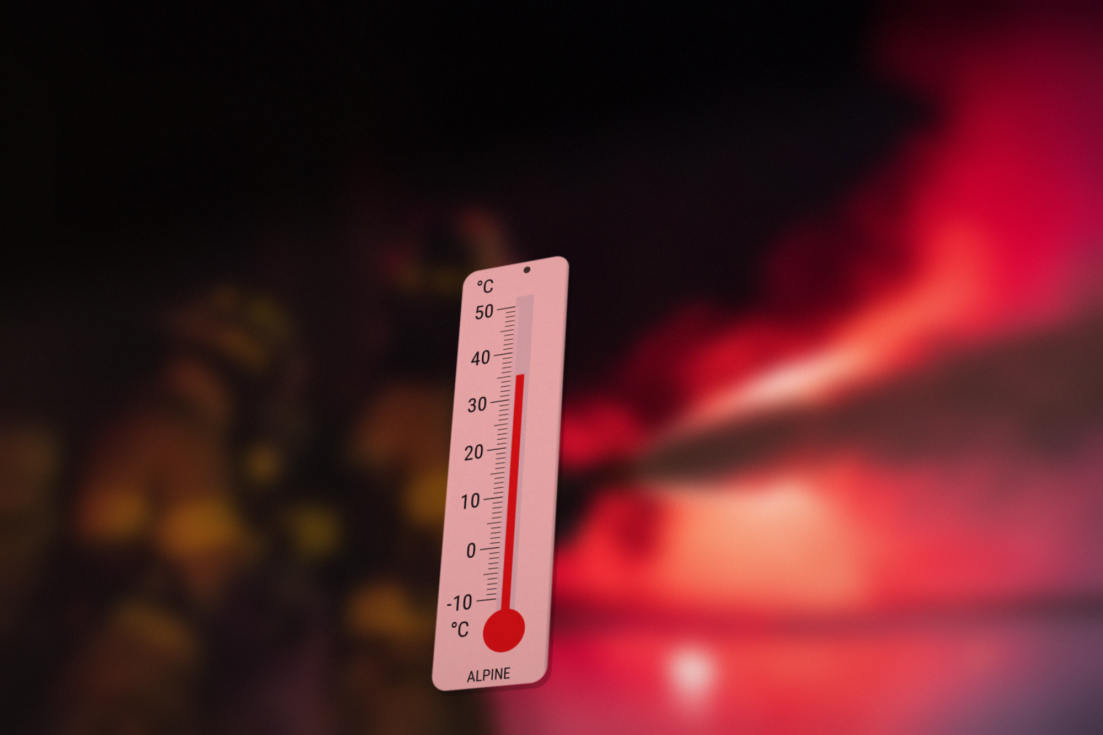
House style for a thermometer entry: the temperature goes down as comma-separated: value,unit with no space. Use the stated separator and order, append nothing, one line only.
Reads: 35,°C
